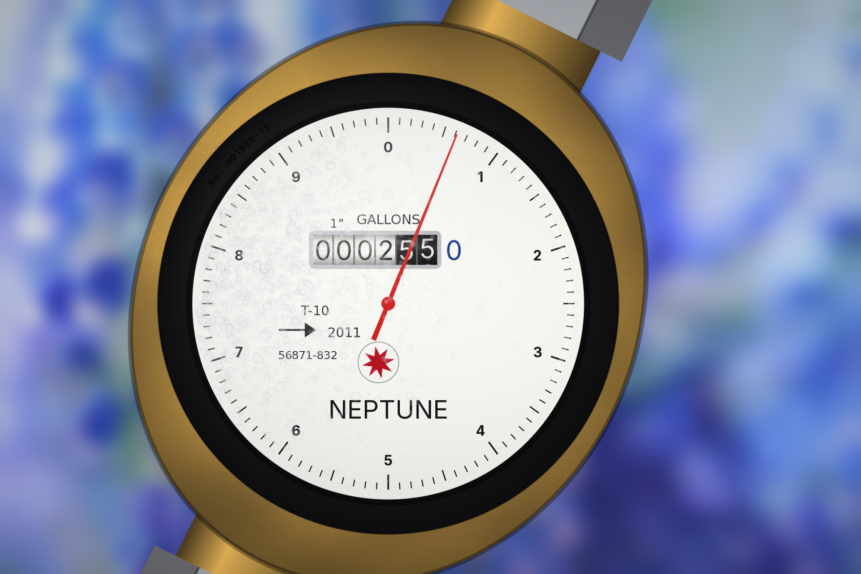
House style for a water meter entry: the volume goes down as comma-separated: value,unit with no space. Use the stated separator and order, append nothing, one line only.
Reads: 2550.6,gal
